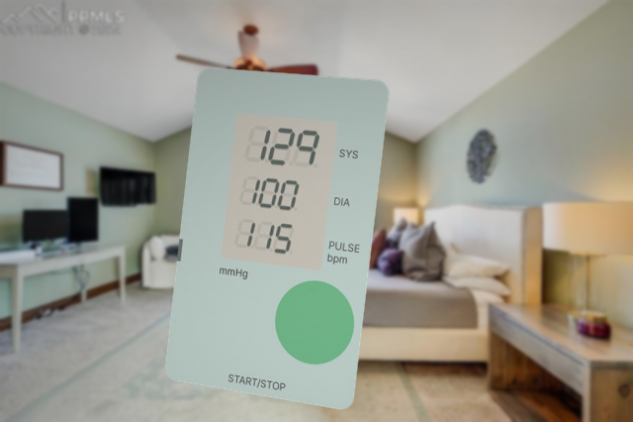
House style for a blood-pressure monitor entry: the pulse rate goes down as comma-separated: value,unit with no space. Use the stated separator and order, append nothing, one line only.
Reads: 115,bpm
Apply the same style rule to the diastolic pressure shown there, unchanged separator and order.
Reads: 100,mmHg
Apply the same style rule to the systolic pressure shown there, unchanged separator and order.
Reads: 129,mmHg
